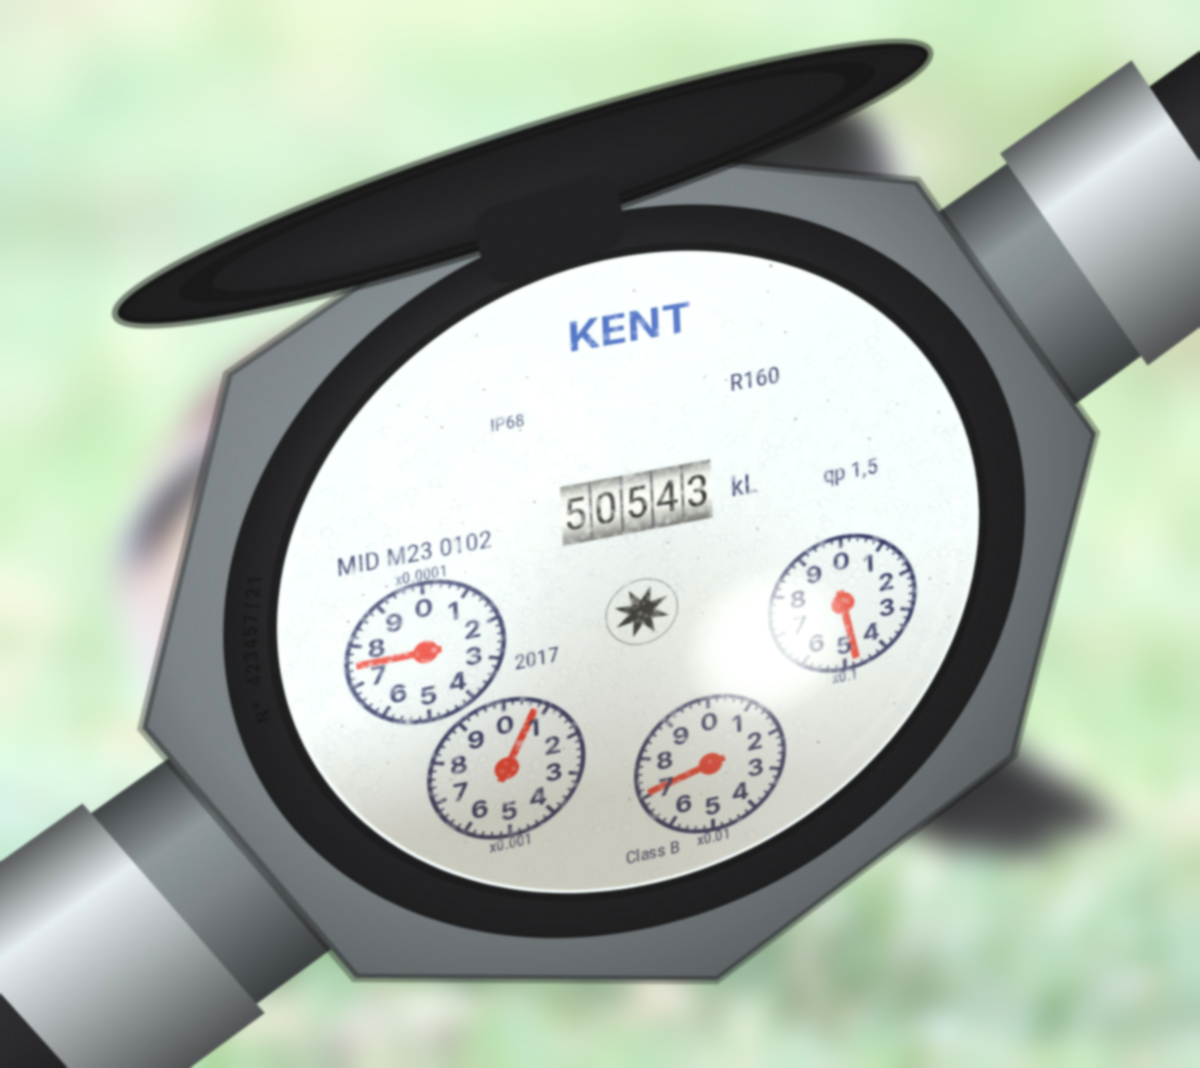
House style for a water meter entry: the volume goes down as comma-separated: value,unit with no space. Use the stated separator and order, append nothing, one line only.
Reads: 50543.4707,kL
